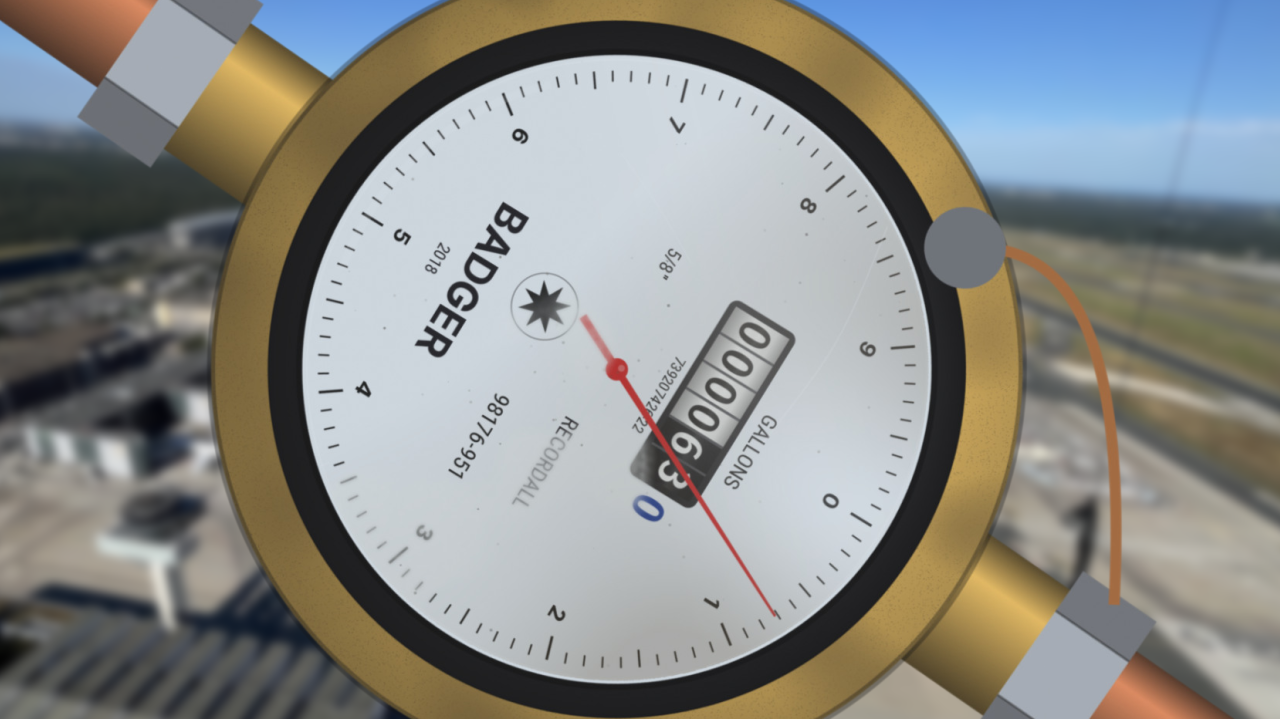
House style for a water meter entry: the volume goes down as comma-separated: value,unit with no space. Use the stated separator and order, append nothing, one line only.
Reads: 630.7,gal
